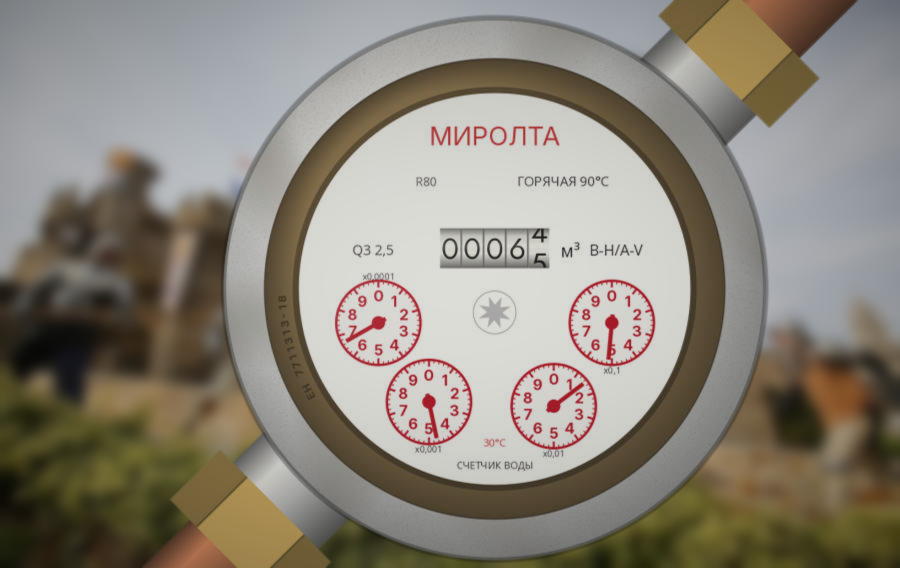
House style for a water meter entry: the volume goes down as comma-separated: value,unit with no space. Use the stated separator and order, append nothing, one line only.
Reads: 64.5146,m³
